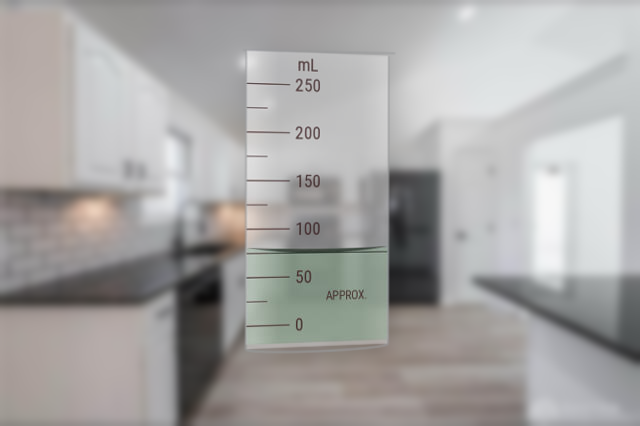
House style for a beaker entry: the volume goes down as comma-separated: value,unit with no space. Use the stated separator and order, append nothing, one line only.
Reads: 75,mL
